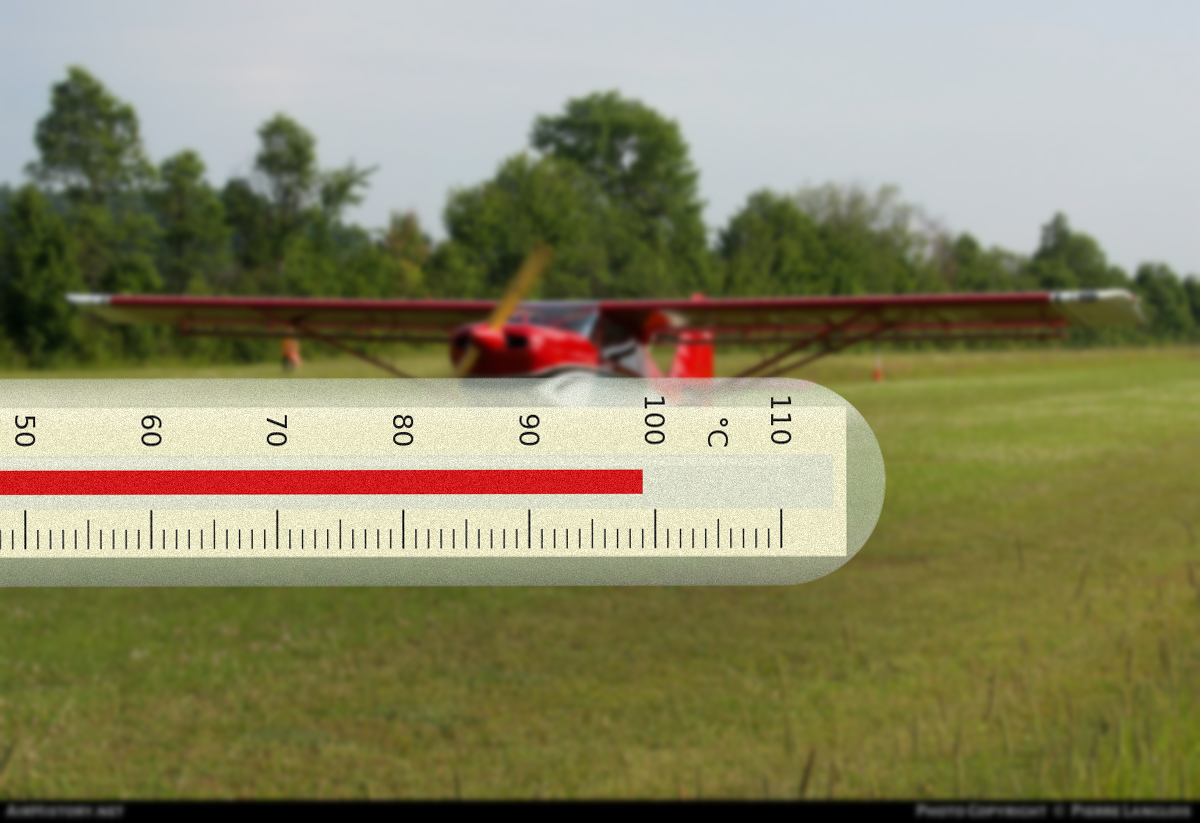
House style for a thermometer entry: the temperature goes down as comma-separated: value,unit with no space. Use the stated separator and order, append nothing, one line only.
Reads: 99,°C
